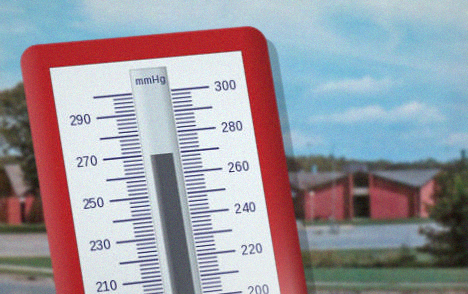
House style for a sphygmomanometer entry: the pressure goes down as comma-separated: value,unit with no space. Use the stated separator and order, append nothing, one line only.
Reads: 270,mmHg
